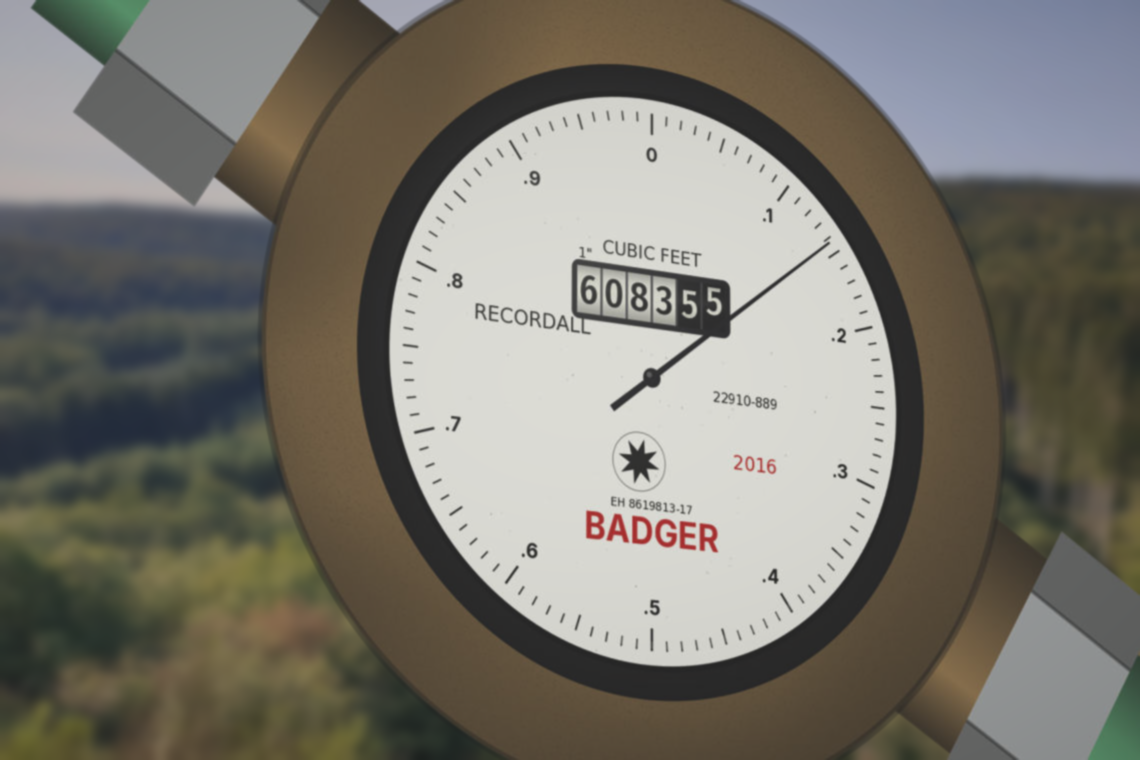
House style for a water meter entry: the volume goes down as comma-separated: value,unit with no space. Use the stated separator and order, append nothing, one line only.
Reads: 608355.14,ft³
